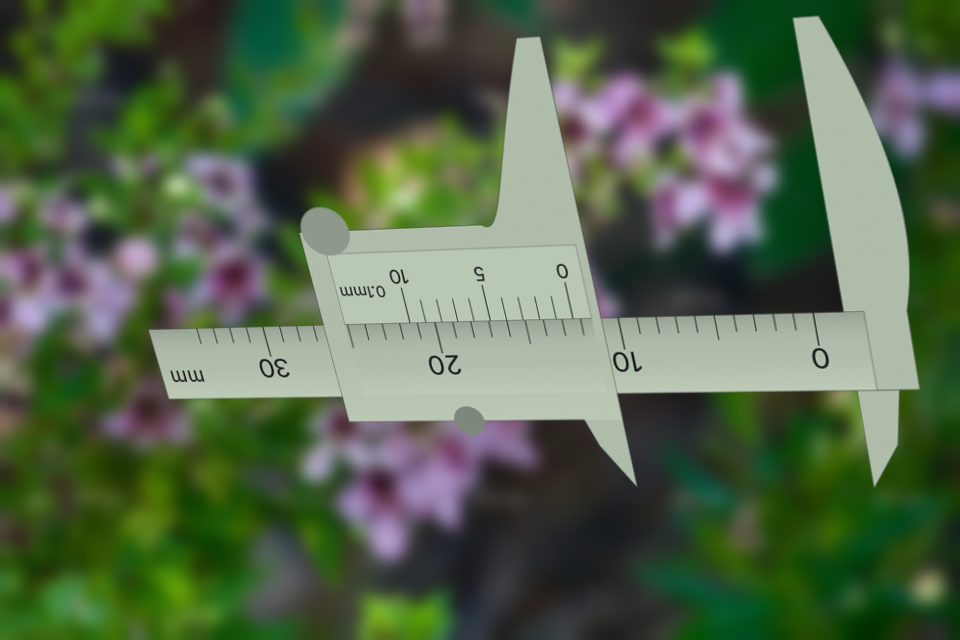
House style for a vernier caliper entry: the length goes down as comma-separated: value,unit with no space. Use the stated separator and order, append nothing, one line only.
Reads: 12.4,mm
